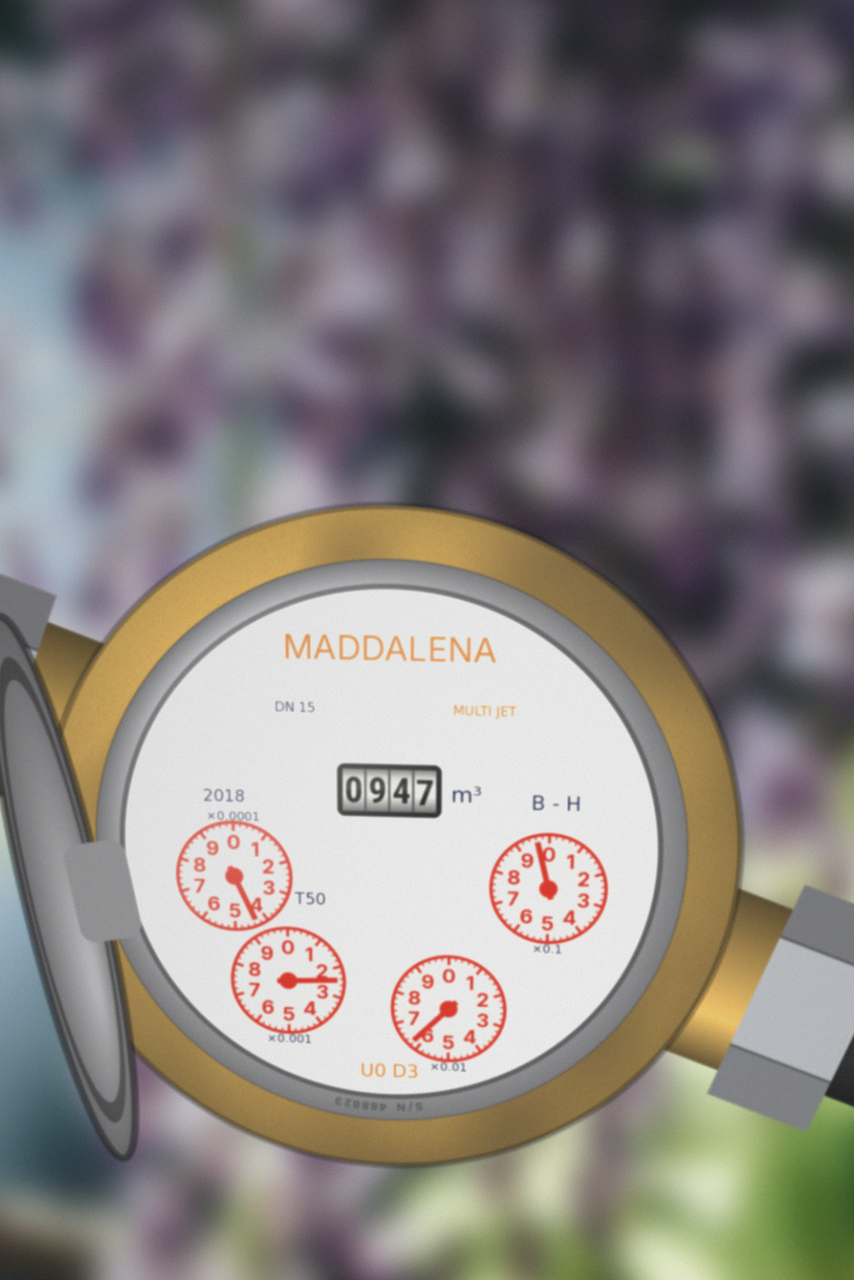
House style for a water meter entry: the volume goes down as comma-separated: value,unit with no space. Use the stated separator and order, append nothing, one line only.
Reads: 946.9624,m³
